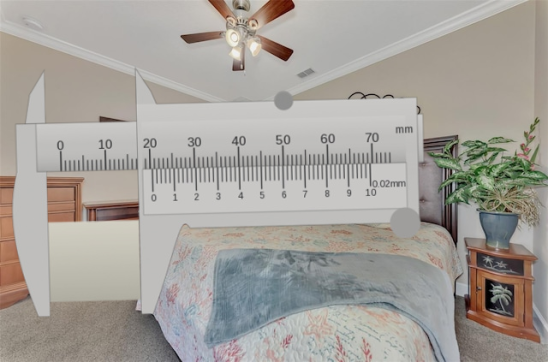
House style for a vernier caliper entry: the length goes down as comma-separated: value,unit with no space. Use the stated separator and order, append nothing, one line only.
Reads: 20.5,mm
